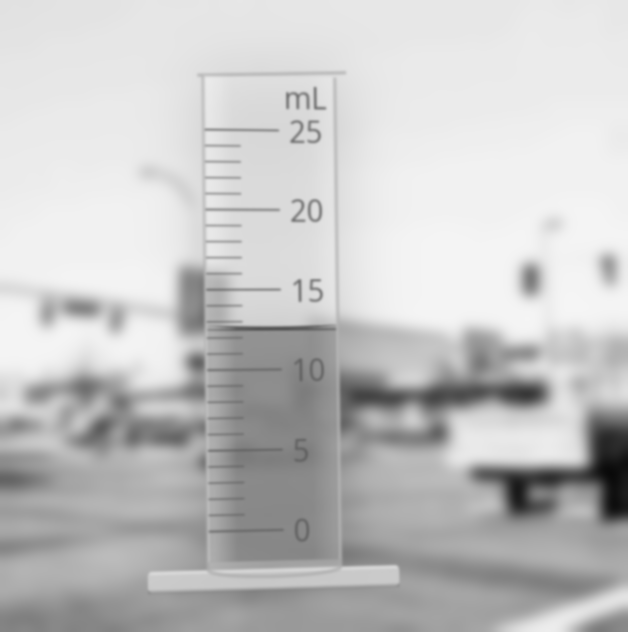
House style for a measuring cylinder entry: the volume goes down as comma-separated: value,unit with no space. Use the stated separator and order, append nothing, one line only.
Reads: 12.5,mL
